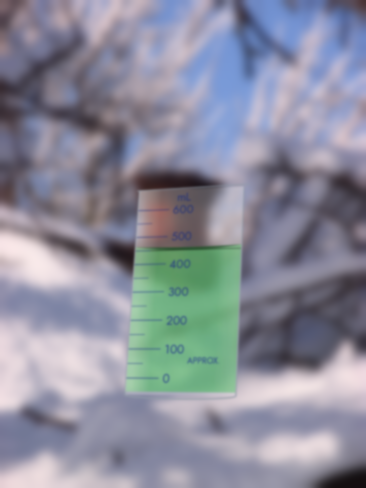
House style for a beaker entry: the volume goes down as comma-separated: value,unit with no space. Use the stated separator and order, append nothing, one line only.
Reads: 450,mL
